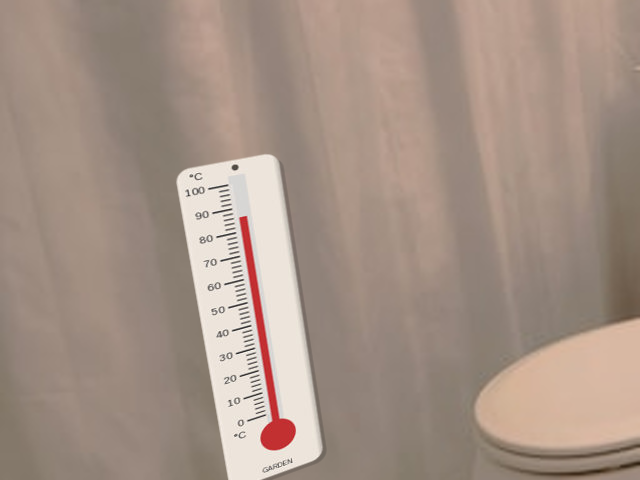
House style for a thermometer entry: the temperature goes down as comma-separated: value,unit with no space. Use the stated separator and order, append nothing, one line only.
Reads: 86,°C
